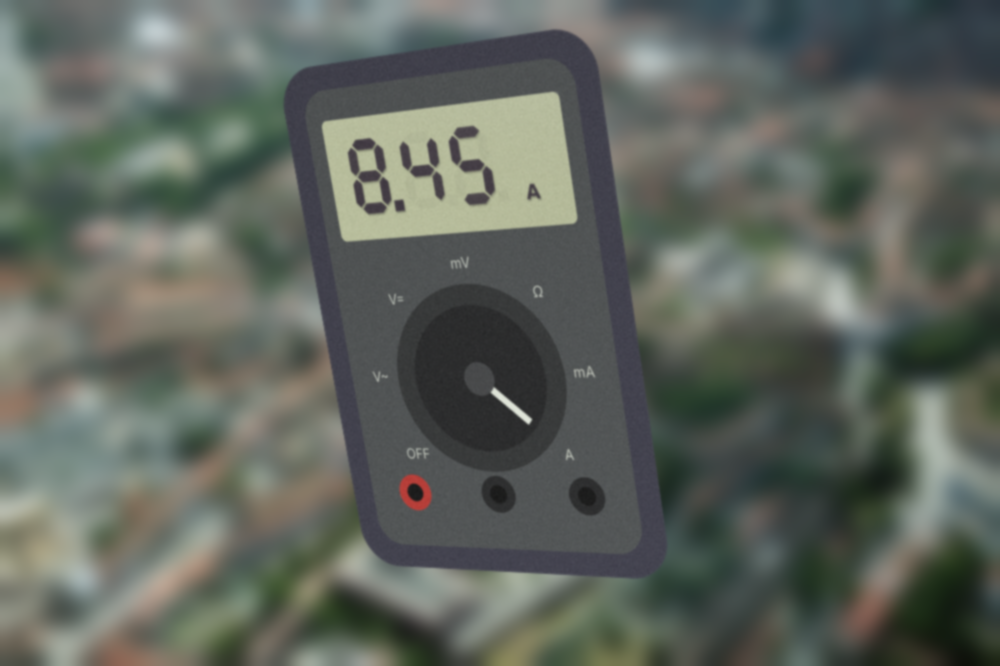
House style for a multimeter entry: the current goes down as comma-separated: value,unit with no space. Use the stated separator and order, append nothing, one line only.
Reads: 8.45,A
